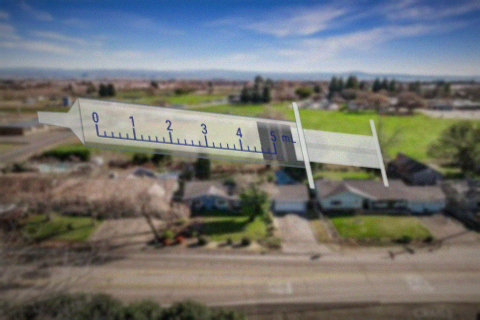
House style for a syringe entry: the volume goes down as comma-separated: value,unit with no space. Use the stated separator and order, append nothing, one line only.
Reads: 4.6,mL
